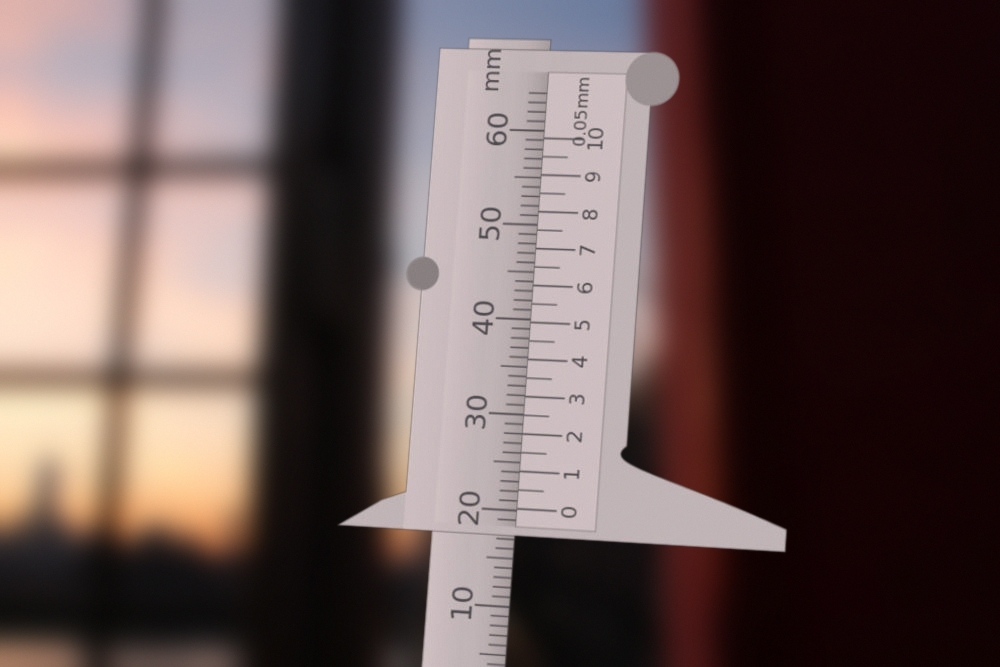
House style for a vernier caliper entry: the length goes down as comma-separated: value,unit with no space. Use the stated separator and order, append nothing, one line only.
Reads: 20.2,mm
